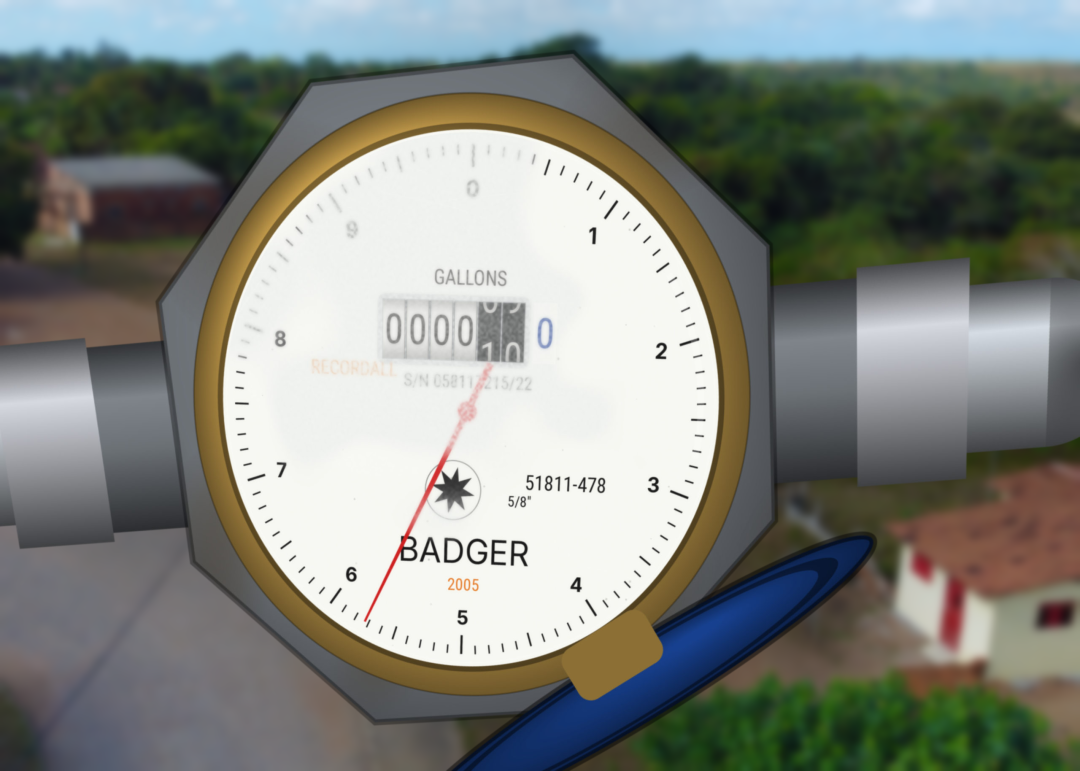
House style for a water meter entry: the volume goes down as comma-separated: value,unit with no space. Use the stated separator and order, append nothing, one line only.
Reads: 95.7,gal
